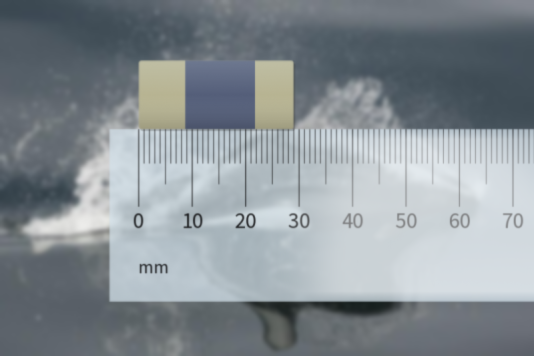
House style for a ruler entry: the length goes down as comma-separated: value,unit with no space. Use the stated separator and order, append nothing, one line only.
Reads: 29,mm
